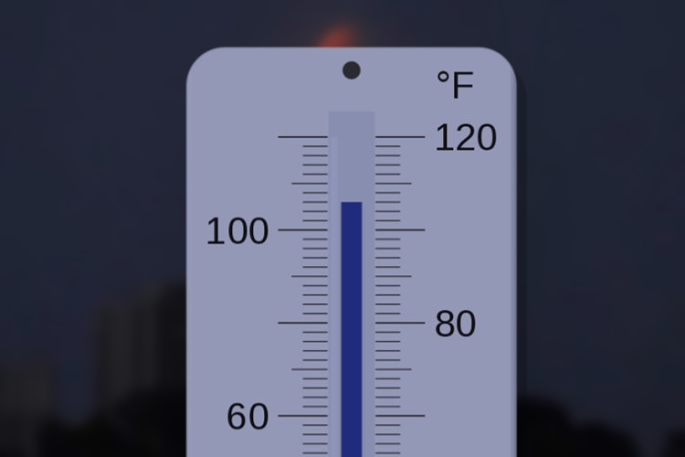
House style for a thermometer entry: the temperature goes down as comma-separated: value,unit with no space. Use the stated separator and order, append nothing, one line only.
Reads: 106,°F
